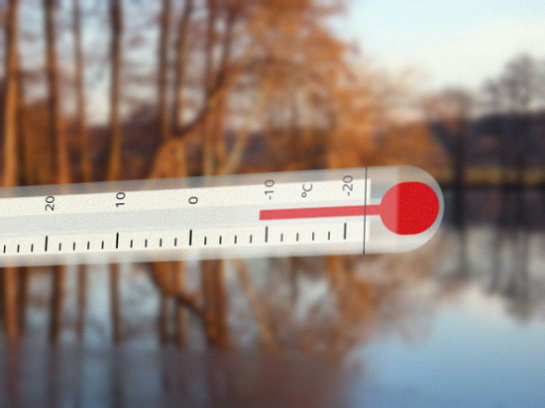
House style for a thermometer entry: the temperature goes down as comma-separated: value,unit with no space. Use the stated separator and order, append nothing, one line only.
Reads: -9,°C
